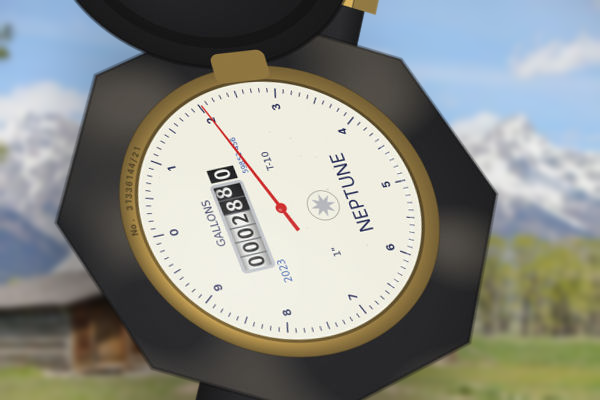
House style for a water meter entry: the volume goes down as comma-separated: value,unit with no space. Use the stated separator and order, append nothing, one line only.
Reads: 2882.0,gal
